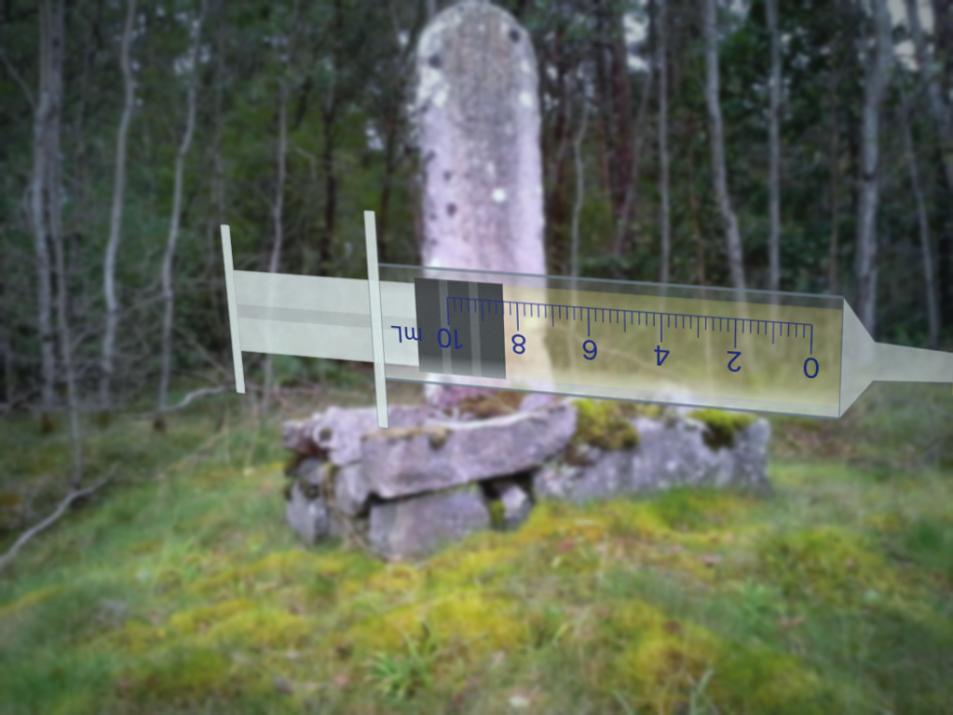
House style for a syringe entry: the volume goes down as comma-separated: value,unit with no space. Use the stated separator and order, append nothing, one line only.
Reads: 8.4,mL
